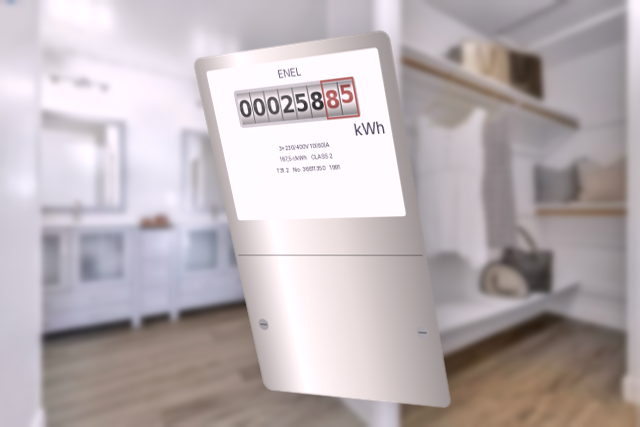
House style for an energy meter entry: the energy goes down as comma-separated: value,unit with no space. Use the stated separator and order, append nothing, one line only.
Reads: 258.85,kWh
